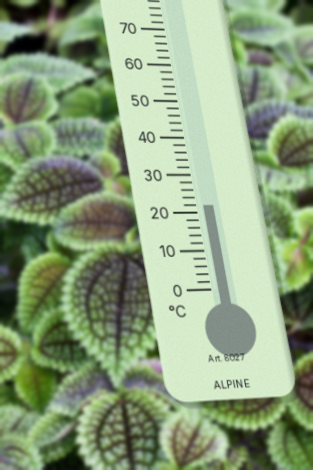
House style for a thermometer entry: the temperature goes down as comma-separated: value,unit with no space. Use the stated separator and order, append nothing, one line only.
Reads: 22,°C
